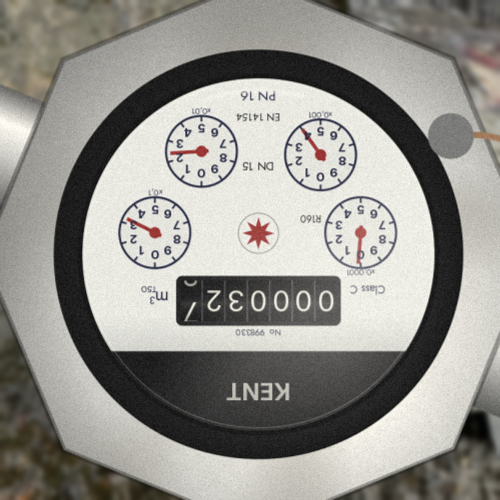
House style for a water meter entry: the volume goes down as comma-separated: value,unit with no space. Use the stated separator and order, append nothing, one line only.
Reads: 327.3240,m³
